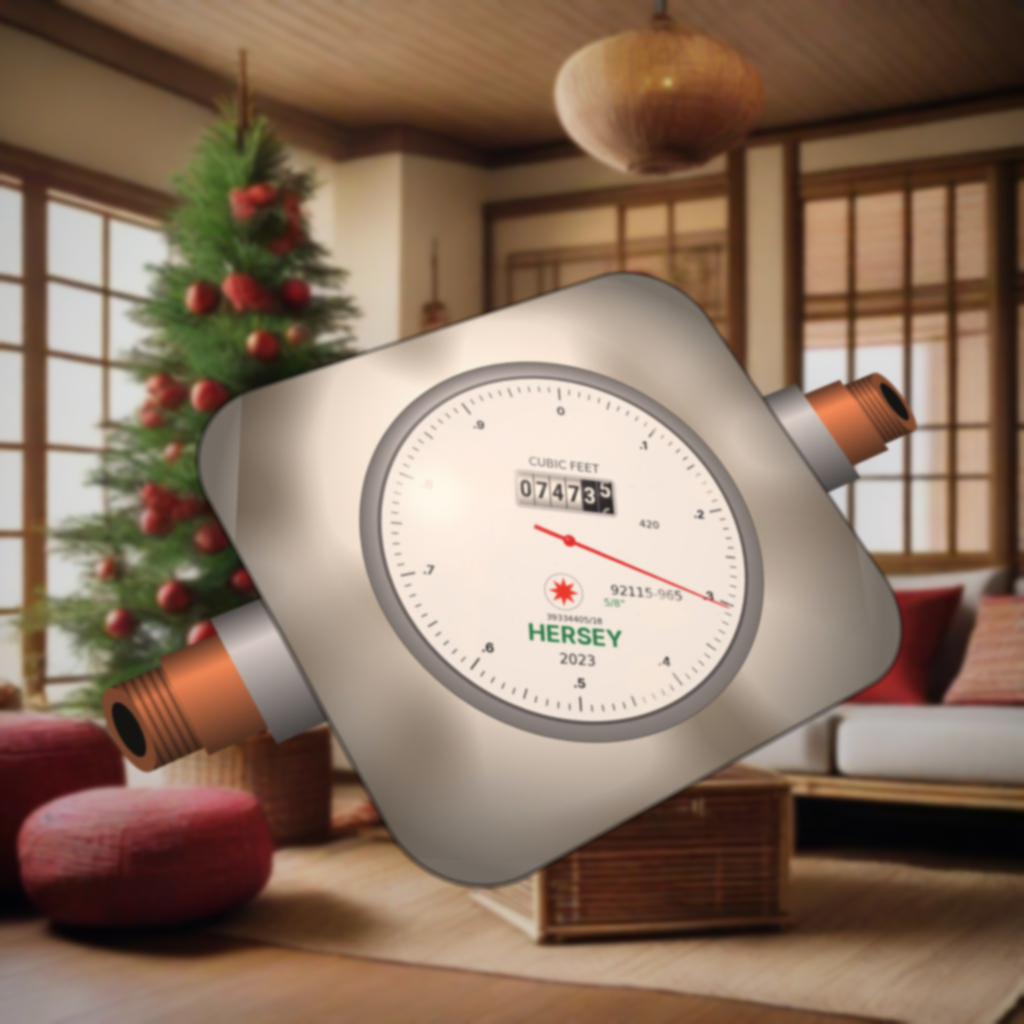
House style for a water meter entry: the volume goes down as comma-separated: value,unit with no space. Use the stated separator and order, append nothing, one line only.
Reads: 74735.30,ft³
